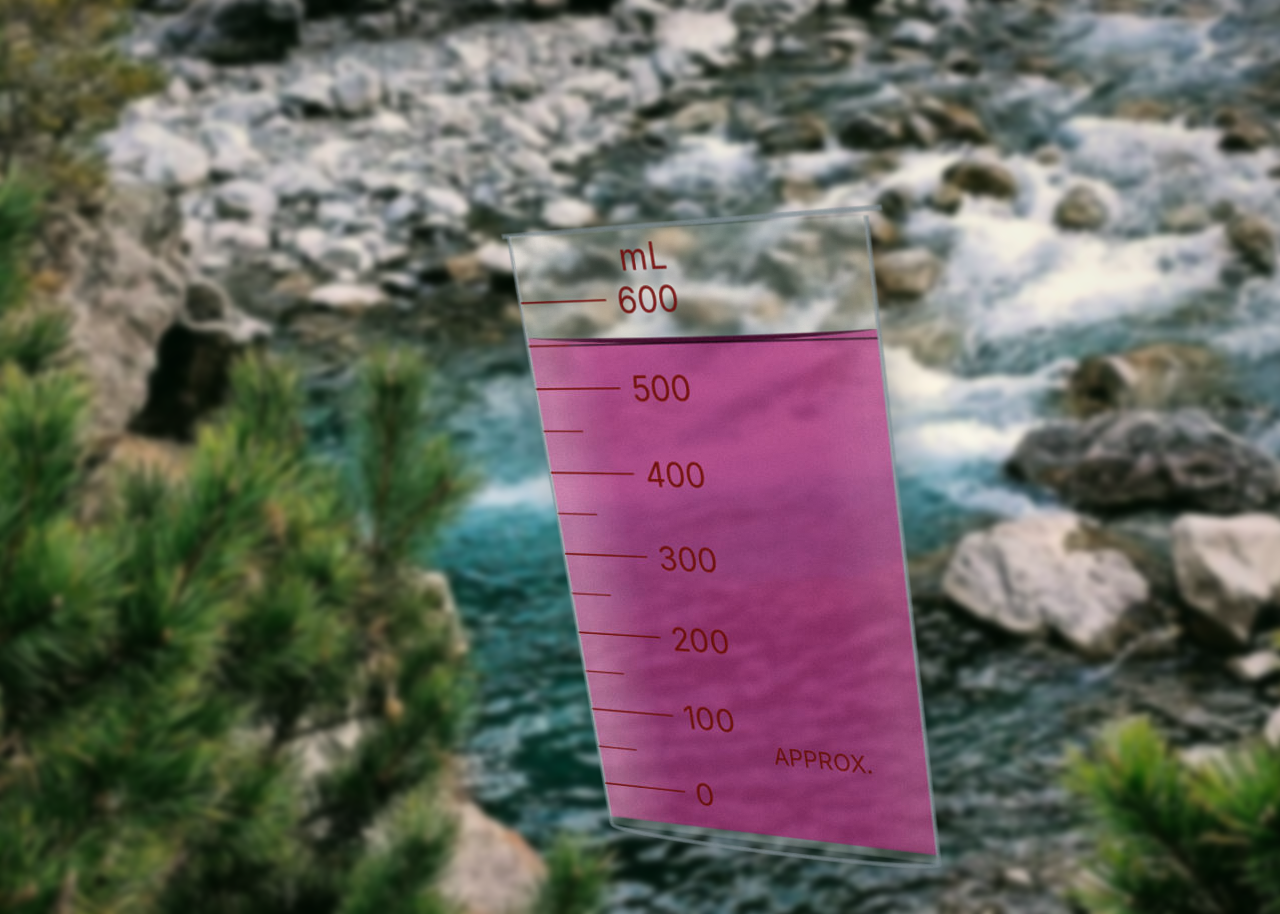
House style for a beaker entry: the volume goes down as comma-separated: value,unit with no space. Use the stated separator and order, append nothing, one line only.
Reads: 550,mL
